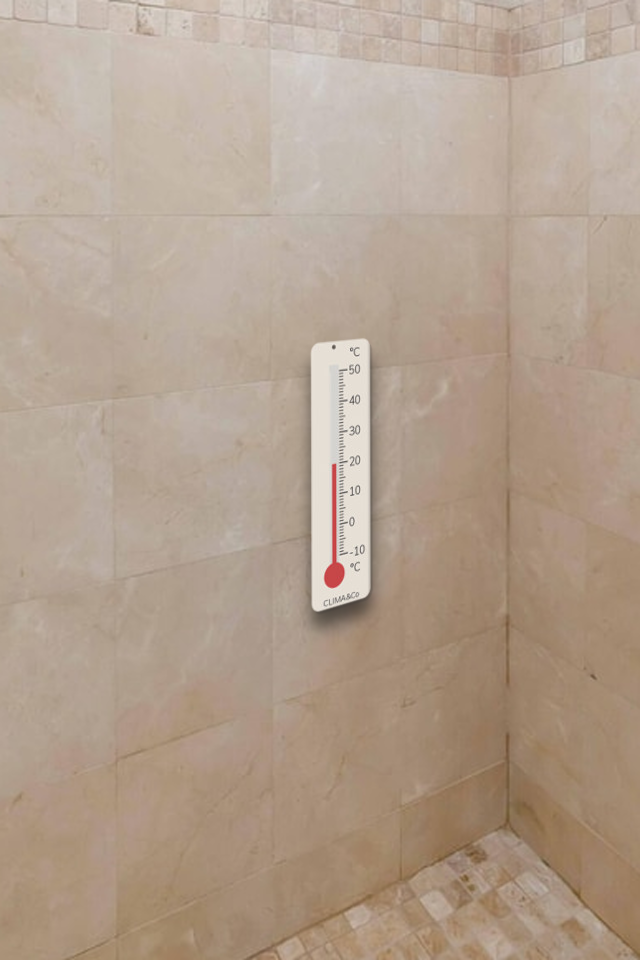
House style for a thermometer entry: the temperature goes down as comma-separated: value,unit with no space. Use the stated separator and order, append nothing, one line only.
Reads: 20,°C
